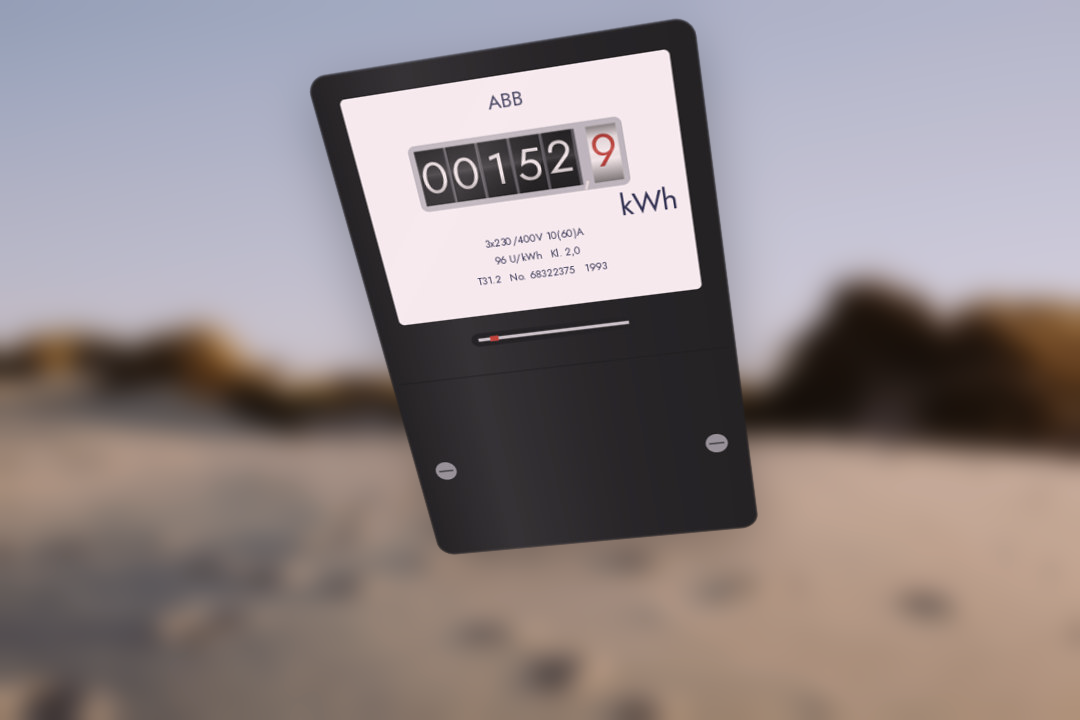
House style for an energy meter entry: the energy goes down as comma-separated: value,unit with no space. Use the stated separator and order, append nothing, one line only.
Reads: 152.9,kWh
